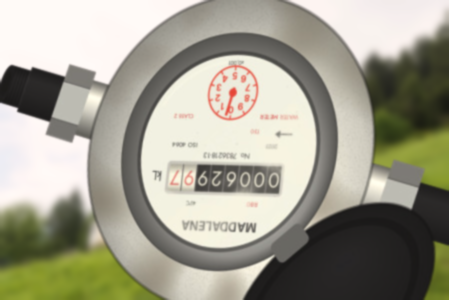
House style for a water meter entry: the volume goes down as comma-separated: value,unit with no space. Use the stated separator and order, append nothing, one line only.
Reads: 629.970,kL
